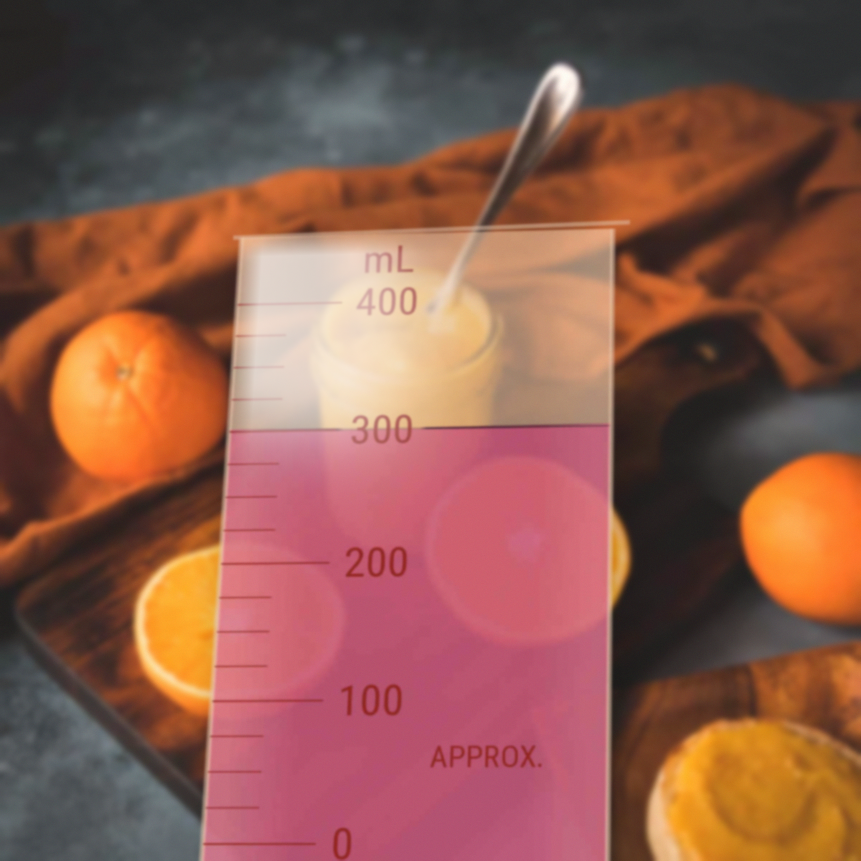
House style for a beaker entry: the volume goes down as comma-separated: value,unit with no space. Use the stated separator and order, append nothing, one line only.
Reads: 300,mL
